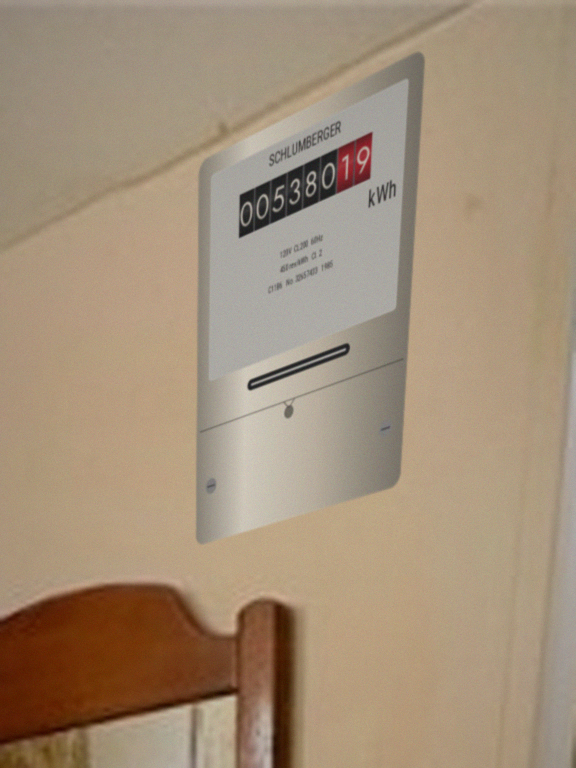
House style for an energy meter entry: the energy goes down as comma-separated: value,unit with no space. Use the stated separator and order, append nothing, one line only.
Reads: 5380.19,kWh
